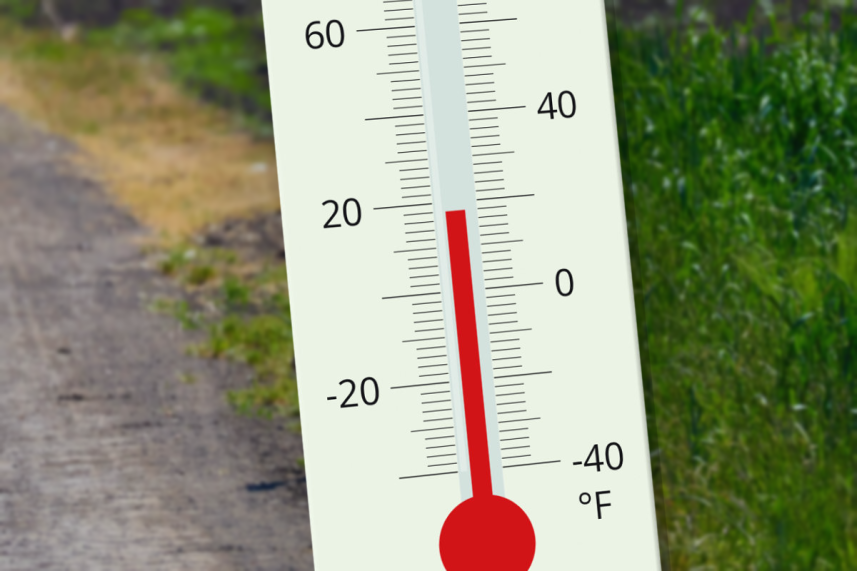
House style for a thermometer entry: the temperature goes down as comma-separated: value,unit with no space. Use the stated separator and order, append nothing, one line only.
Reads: 18,°F
